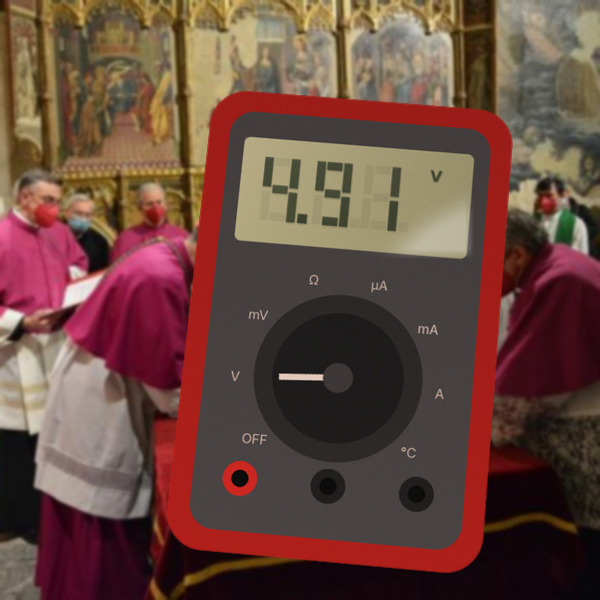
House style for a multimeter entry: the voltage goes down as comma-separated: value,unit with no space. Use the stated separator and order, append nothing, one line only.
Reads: 4.91,V
